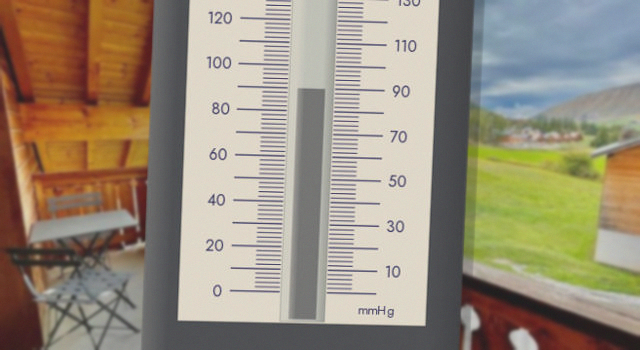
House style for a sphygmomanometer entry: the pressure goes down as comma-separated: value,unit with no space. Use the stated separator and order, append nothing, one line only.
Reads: 90,mmHg
